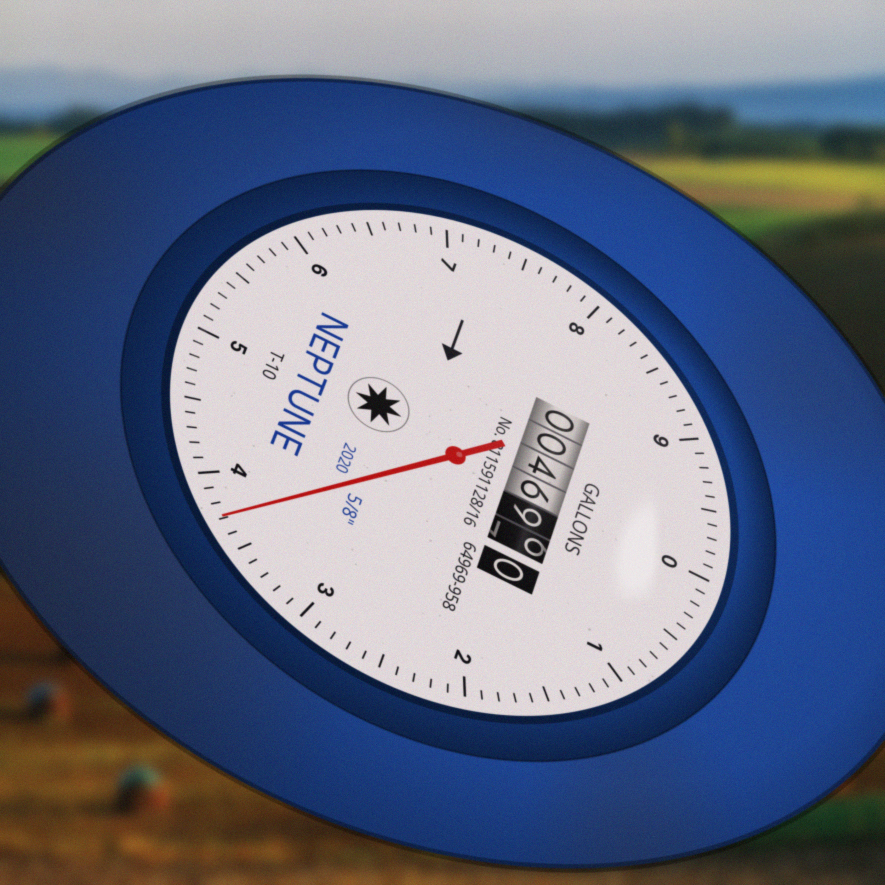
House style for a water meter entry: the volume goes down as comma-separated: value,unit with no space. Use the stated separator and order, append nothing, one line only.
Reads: 46963.7,gal
